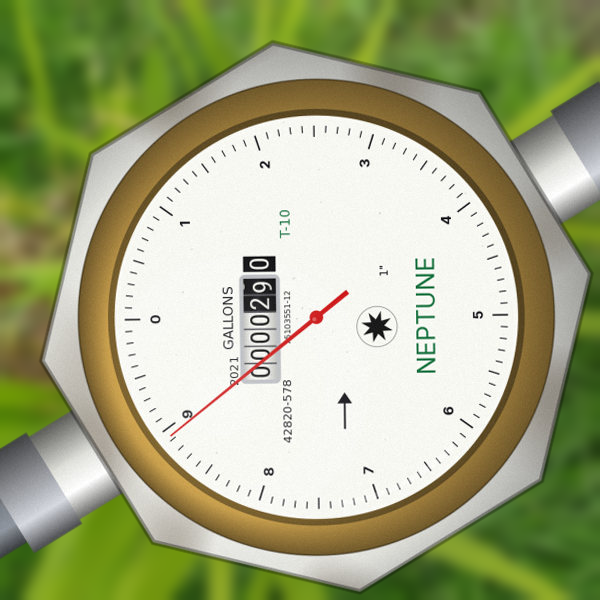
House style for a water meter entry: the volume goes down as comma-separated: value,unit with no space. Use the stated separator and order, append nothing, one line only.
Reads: 288.9,gal
